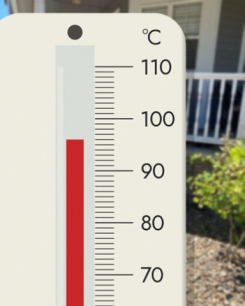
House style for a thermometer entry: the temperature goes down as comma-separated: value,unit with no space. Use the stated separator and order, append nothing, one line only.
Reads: 96,°C
